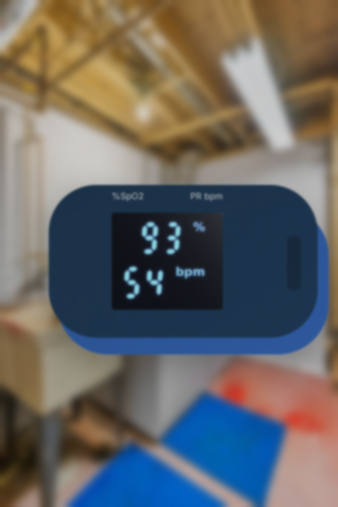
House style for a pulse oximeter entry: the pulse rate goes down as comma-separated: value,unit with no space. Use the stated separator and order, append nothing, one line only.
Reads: 54,bpm
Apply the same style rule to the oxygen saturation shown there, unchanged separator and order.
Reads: 93,%
